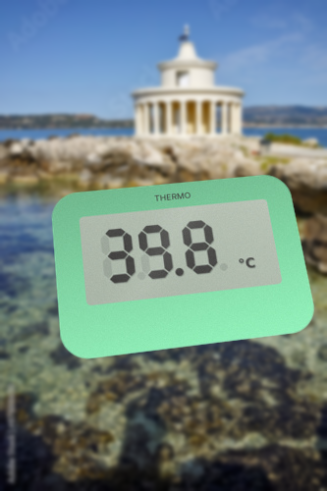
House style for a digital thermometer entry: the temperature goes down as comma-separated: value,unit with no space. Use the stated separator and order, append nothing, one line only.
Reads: 39.8,°C
